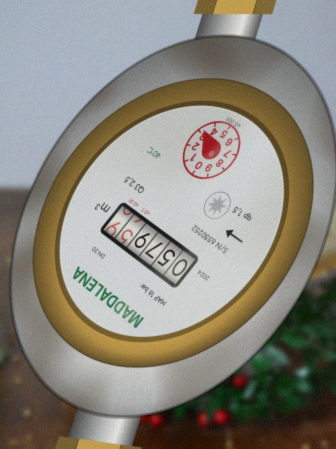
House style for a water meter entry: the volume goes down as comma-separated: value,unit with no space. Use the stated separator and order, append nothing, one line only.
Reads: 579.593,m³
